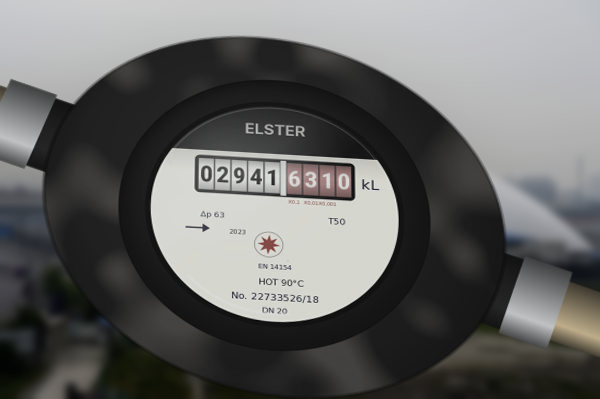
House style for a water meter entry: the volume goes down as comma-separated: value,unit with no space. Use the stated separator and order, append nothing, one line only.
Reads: 2941.6310,kL
